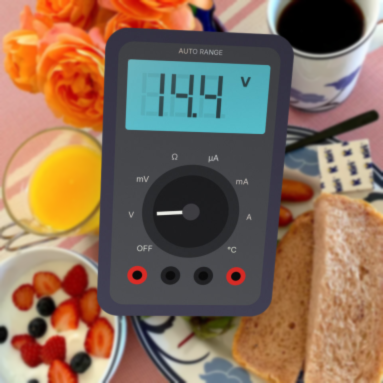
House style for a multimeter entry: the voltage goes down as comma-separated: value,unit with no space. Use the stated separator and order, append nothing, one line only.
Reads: 14.4,V
